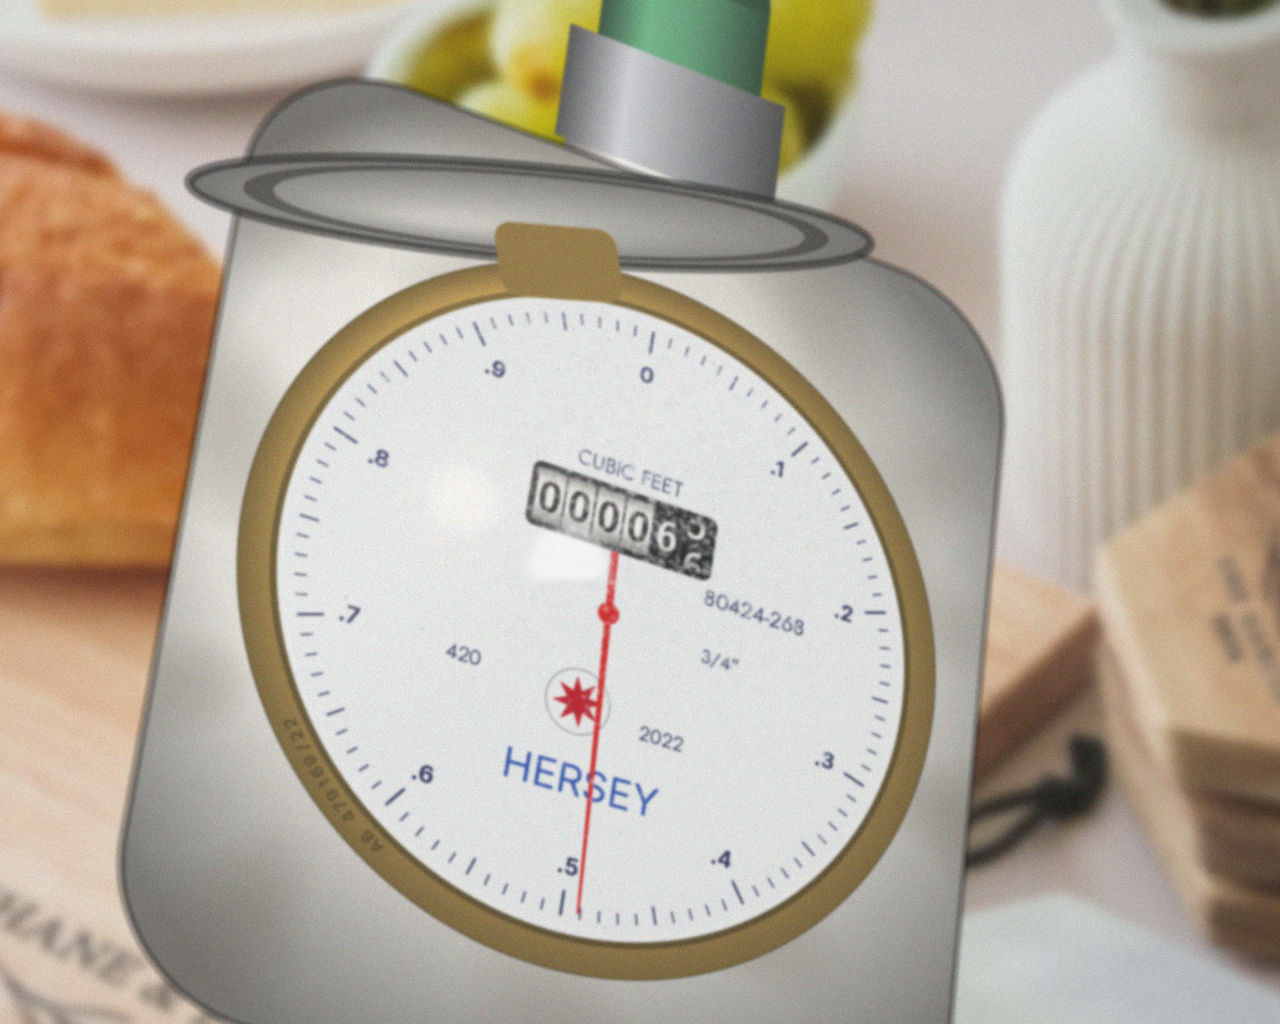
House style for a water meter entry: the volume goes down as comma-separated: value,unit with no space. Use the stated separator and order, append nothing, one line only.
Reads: 65.49,ft³
